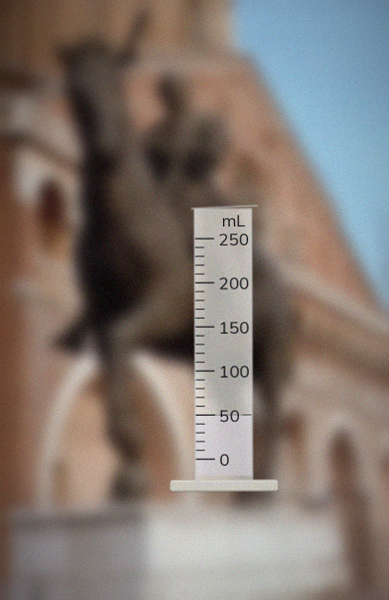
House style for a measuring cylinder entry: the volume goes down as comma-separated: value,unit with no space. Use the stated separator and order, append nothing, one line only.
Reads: 50,mL
